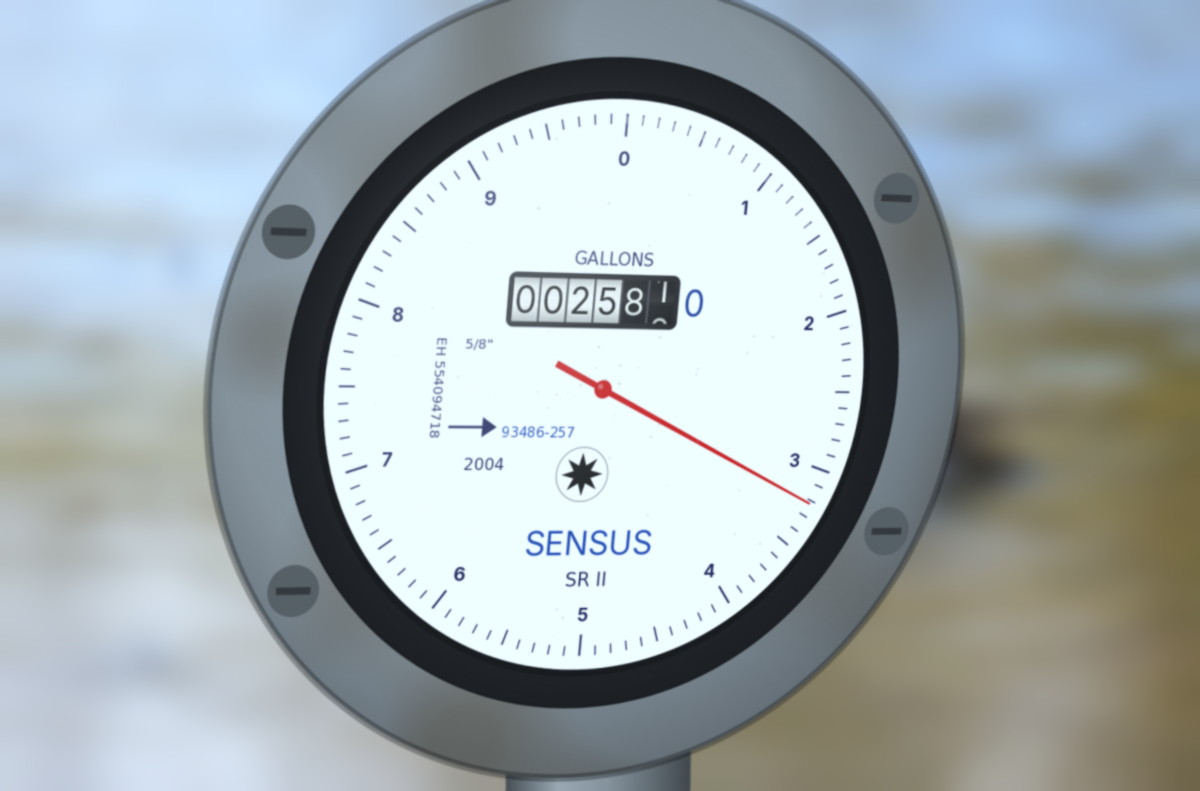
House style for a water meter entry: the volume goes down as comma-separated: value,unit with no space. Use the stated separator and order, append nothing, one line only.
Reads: 25813.2,gal
